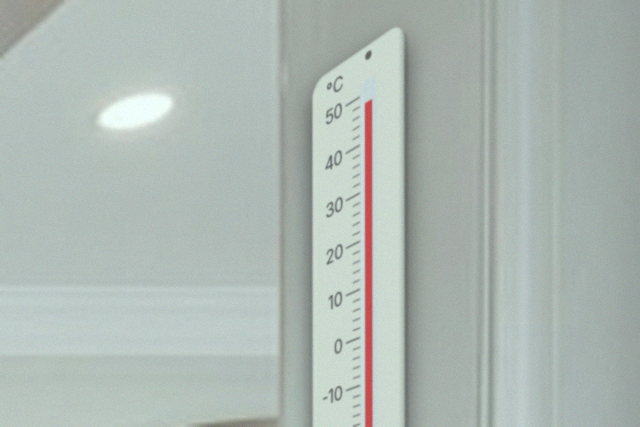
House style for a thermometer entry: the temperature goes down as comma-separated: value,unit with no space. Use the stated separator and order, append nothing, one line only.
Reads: 48,°C
